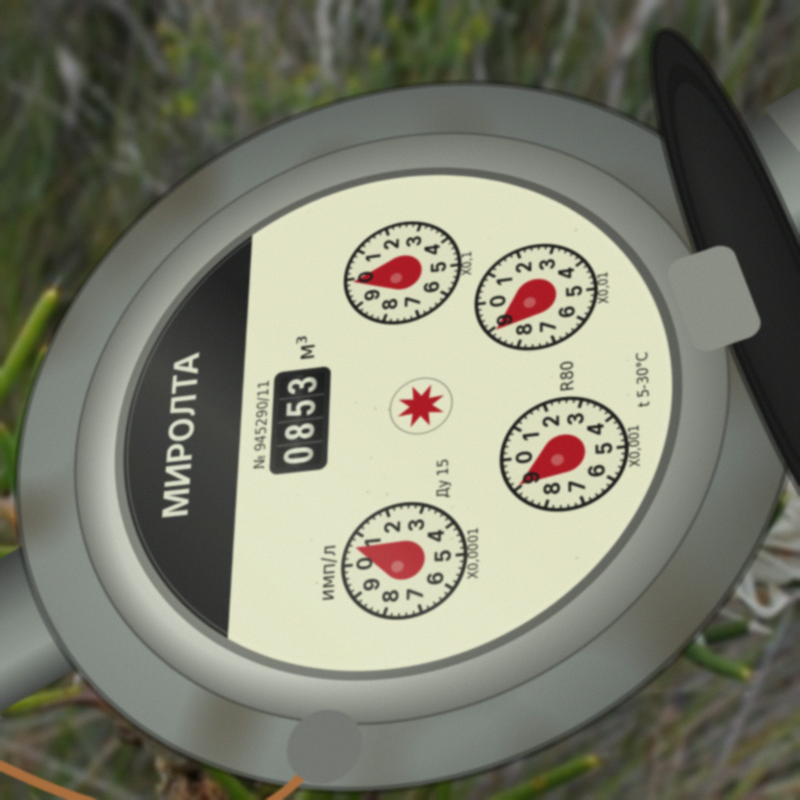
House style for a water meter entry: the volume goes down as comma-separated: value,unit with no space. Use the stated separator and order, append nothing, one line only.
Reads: 852.9890,m³
